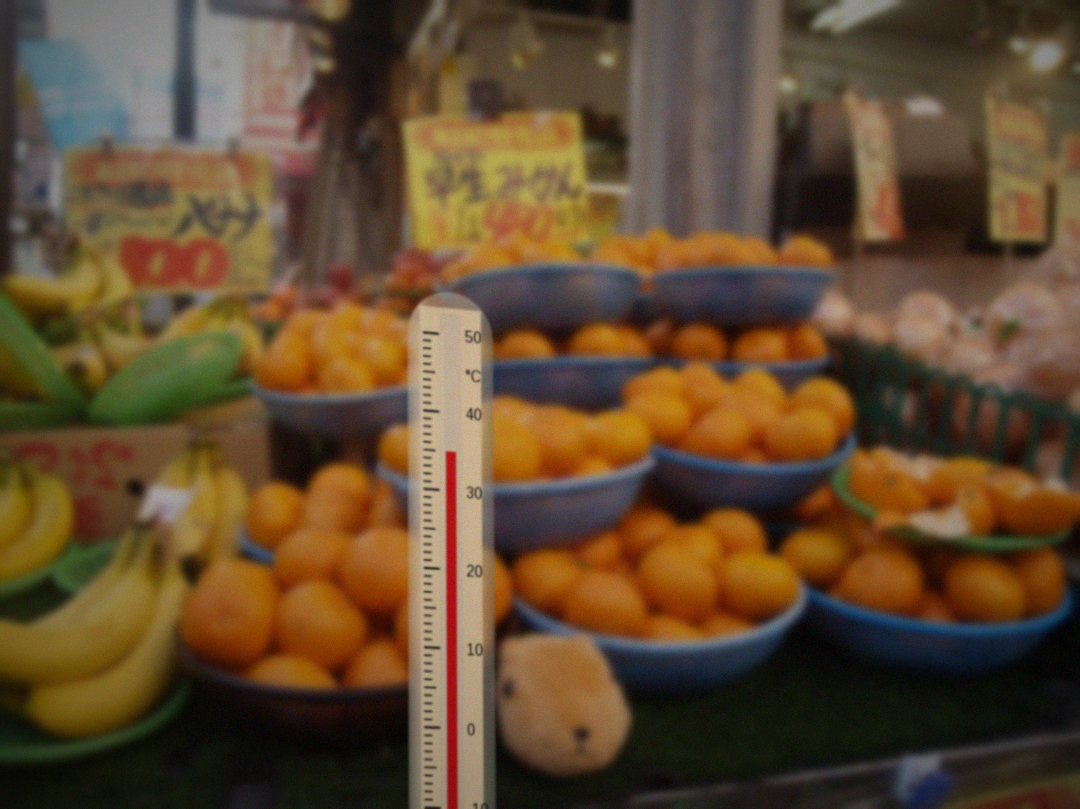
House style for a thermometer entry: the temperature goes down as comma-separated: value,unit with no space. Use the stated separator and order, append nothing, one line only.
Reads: 35,°C
